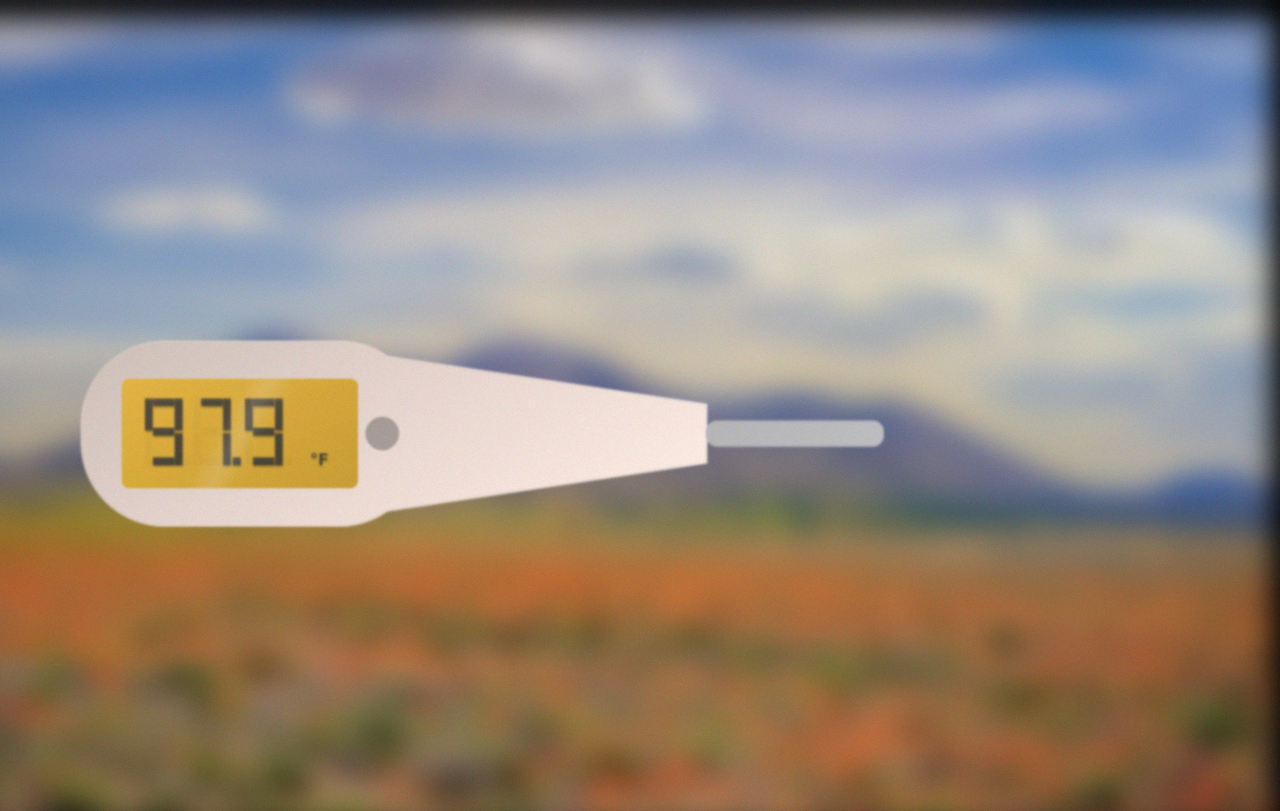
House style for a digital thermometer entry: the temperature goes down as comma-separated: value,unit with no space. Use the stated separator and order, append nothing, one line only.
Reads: 97.9,°F
